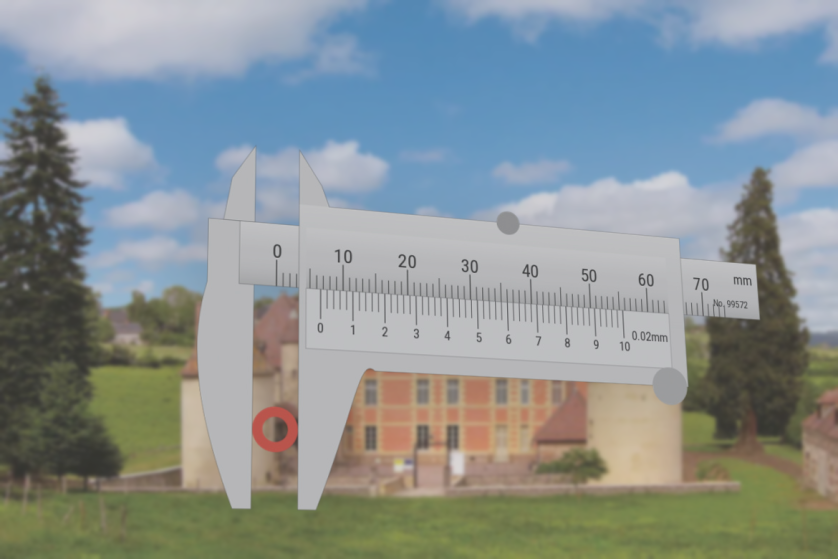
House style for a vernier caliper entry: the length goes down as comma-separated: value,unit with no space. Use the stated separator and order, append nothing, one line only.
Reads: 6.6,mm
